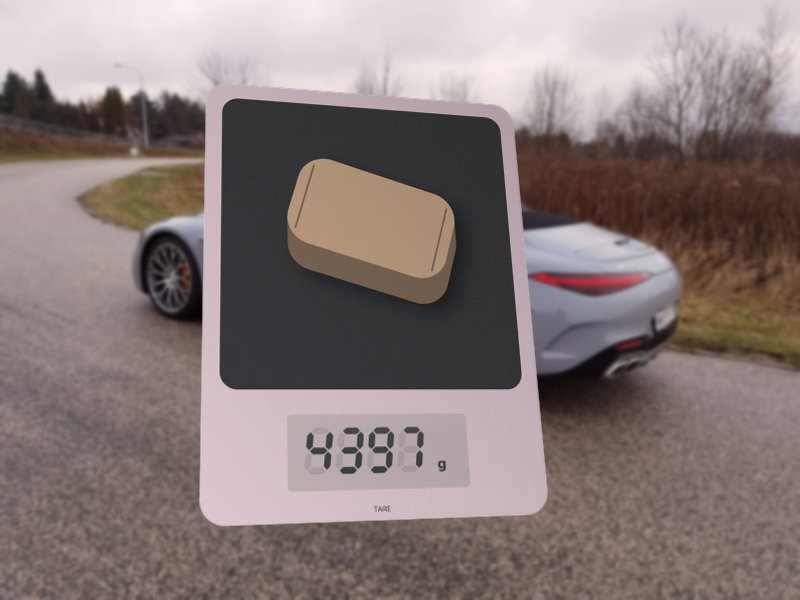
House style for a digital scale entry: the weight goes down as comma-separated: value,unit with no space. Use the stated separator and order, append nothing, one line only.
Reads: 4397,g
